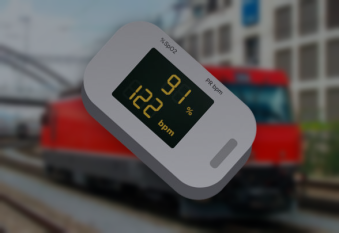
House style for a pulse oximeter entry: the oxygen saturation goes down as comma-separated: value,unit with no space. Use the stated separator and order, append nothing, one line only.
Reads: 91,%
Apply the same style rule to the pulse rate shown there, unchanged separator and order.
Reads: 122,bpm
